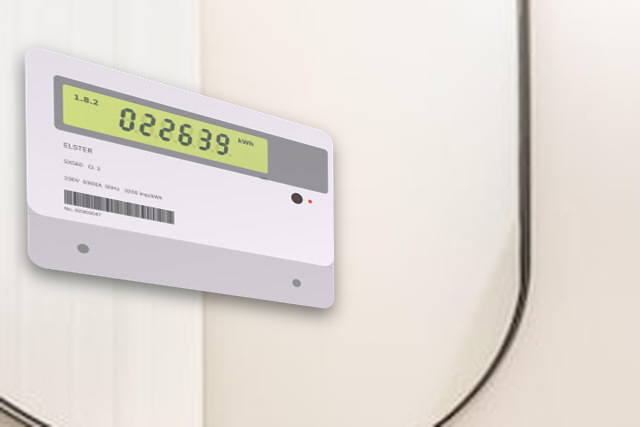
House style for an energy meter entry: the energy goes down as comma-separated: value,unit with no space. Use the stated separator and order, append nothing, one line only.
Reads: 22639,kWh
